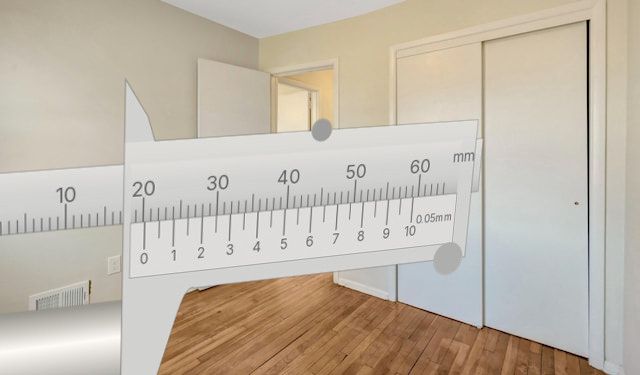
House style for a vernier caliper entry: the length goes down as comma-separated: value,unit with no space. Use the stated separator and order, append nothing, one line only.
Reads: 20.2,mm
